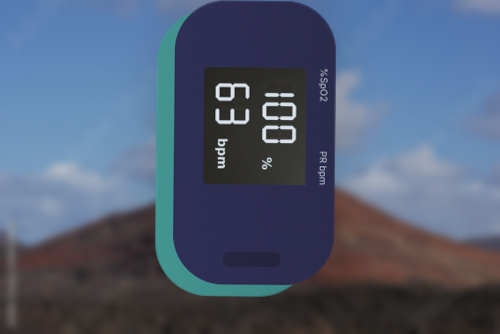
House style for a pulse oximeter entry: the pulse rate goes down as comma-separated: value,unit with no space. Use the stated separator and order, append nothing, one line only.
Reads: 63,bpm
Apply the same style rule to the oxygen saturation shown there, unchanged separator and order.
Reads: 100,%
